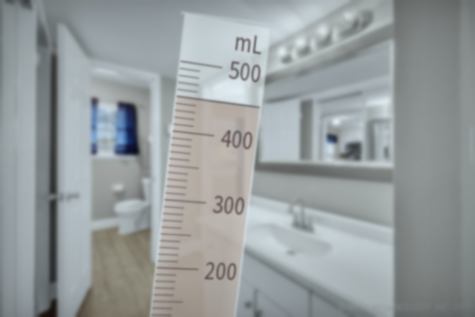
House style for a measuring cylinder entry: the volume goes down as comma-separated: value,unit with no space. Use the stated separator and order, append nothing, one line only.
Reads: 450,mL
